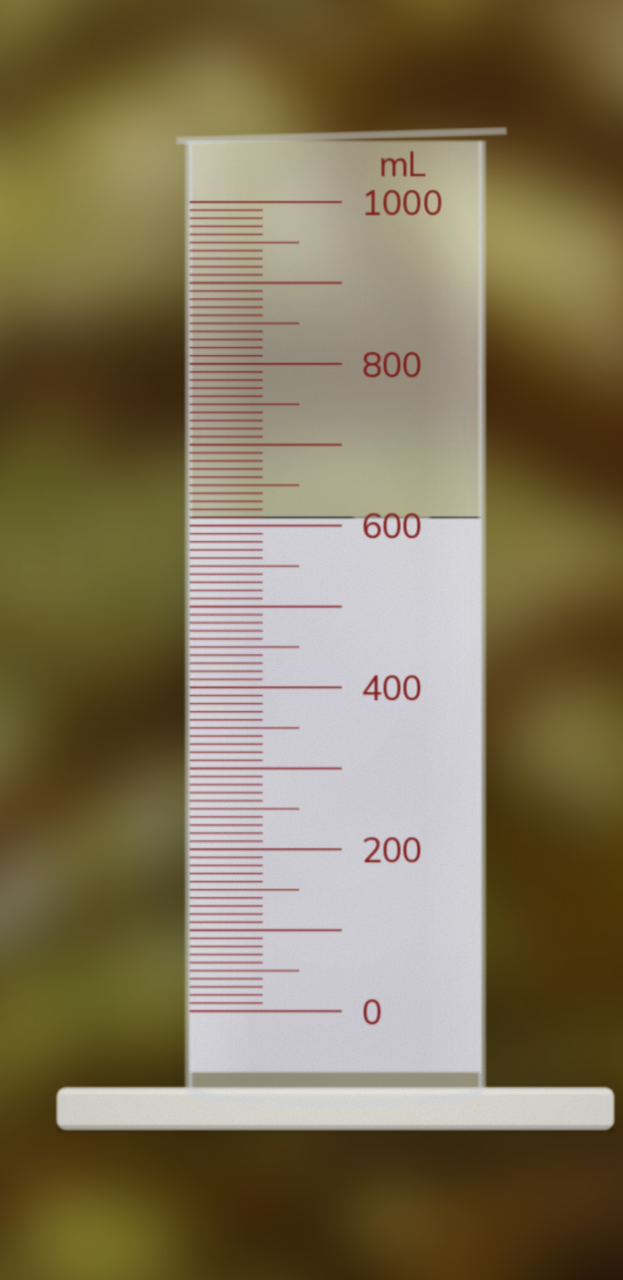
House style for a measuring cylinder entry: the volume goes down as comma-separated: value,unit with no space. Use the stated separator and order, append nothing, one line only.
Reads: 610,mL
